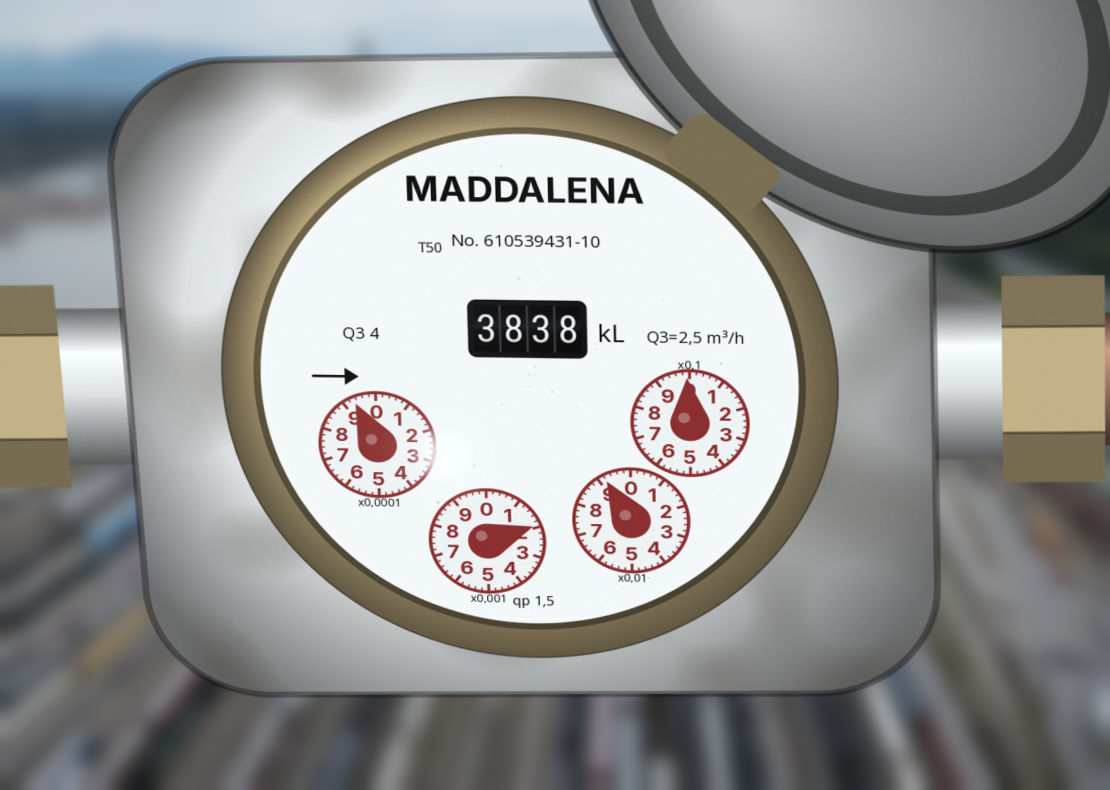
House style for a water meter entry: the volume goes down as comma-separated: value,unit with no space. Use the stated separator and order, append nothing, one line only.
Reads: 3837.9919,kL
